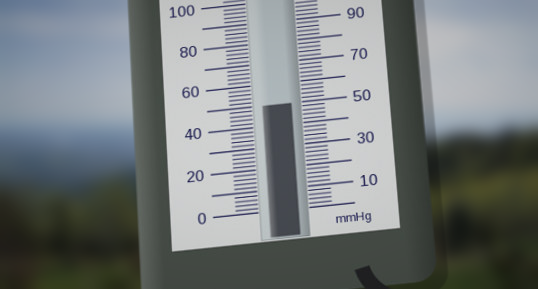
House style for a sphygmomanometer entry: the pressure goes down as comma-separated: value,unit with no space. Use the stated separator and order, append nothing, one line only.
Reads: 50,mmHg
